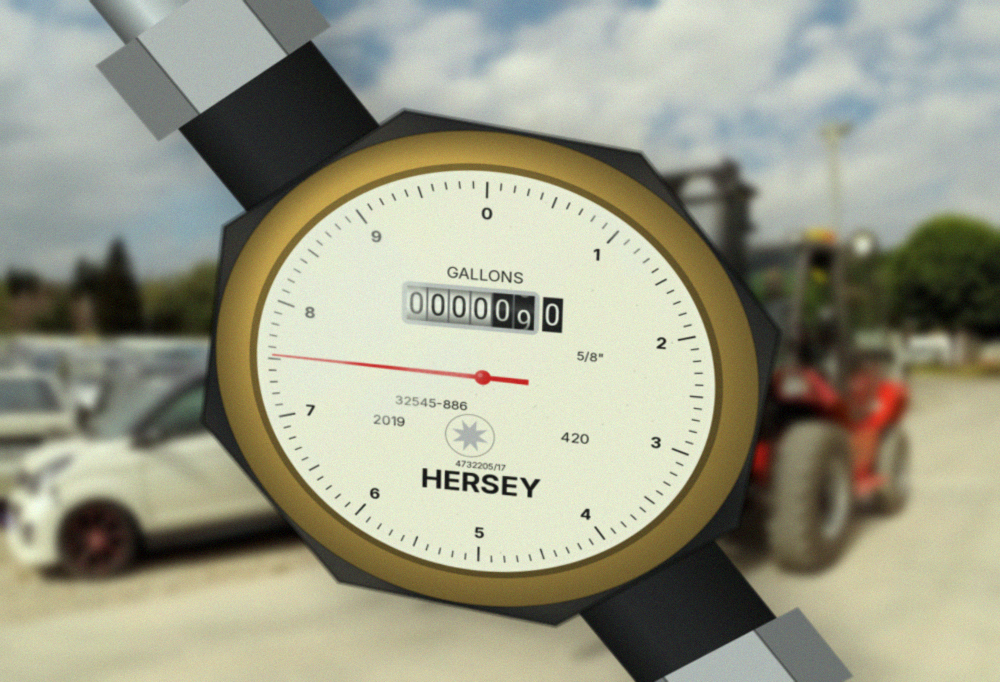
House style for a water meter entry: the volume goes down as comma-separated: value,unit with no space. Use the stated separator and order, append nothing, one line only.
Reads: 87.5,gal
